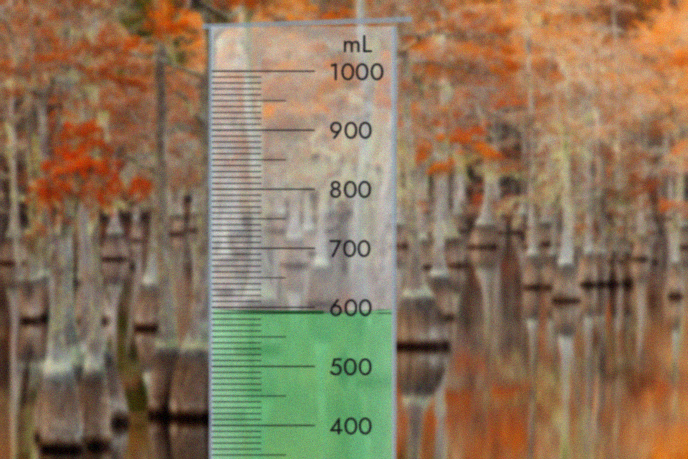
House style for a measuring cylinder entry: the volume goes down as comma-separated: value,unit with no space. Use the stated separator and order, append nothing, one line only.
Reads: 590,mL
